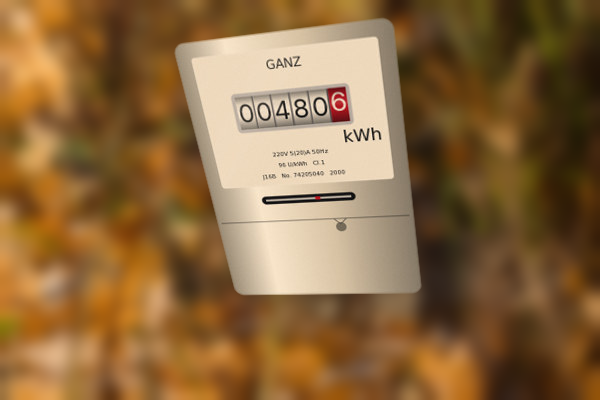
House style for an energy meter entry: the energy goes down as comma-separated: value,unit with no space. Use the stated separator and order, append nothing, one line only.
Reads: 480.6,kWh
